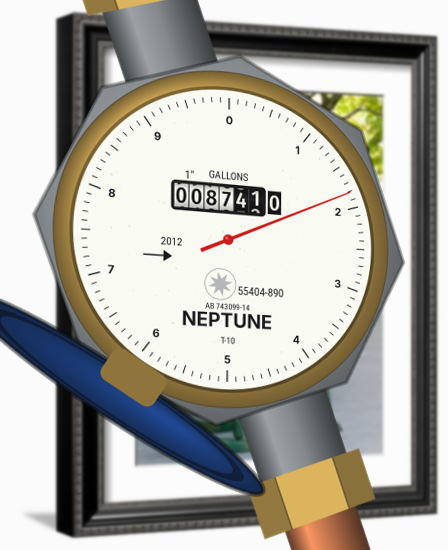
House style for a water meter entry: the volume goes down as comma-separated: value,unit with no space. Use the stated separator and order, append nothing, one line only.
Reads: 87411.8,gal
